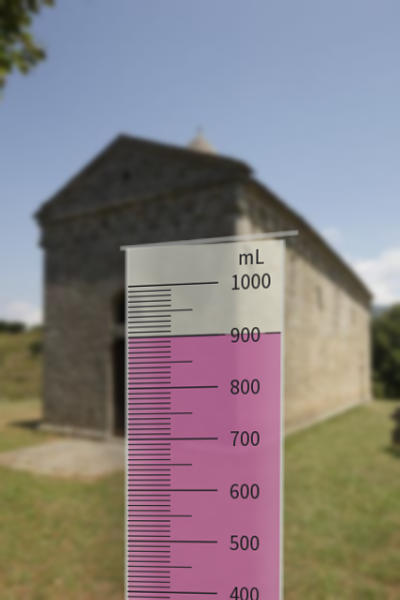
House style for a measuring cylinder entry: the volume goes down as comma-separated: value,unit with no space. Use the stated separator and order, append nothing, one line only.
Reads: 900,mL
